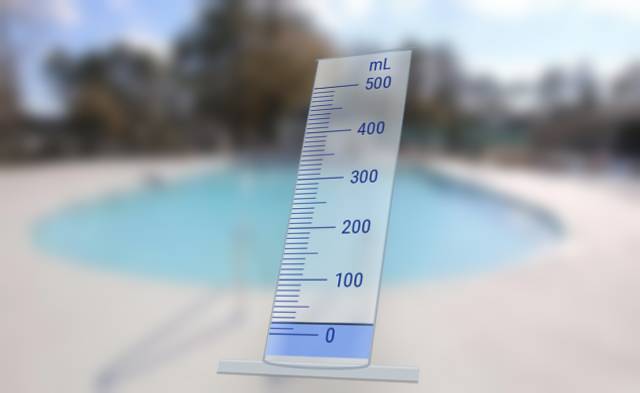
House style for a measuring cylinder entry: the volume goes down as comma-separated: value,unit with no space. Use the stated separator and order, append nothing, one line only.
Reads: 20,mL
